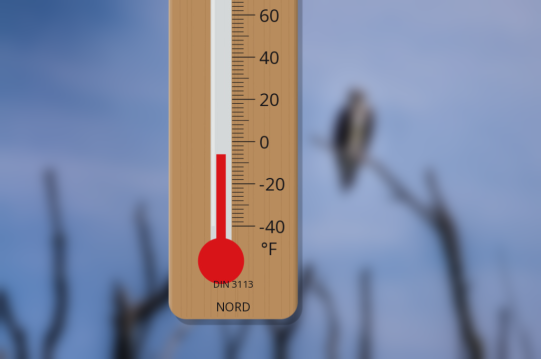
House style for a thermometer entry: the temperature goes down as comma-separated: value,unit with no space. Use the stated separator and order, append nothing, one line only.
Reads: -6,°F
